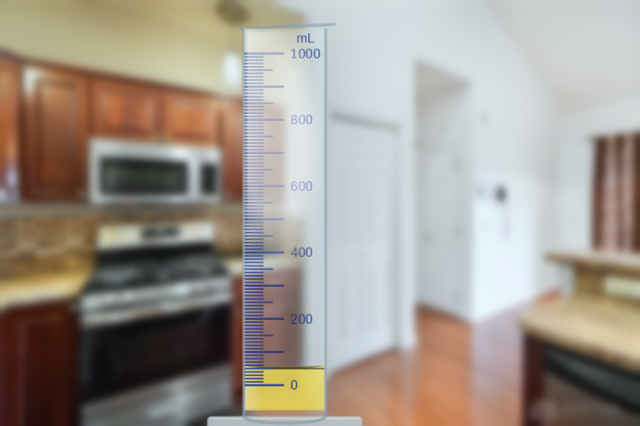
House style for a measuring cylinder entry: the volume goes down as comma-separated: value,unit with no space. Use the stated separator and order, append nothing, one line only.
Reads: 50,mL
